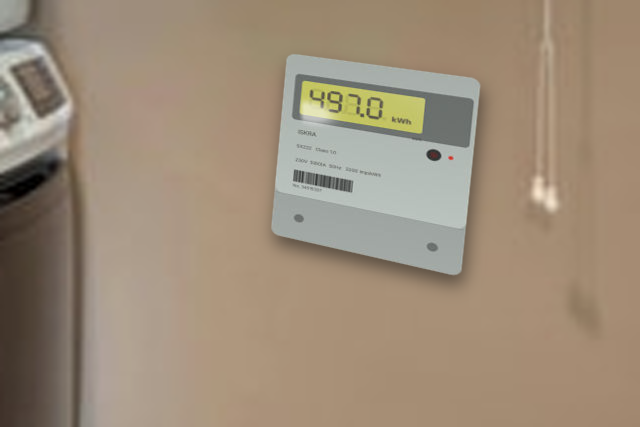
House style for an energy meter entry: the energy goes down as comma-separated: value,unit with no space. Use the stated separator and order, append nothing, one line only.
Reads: 497.0,kWh
